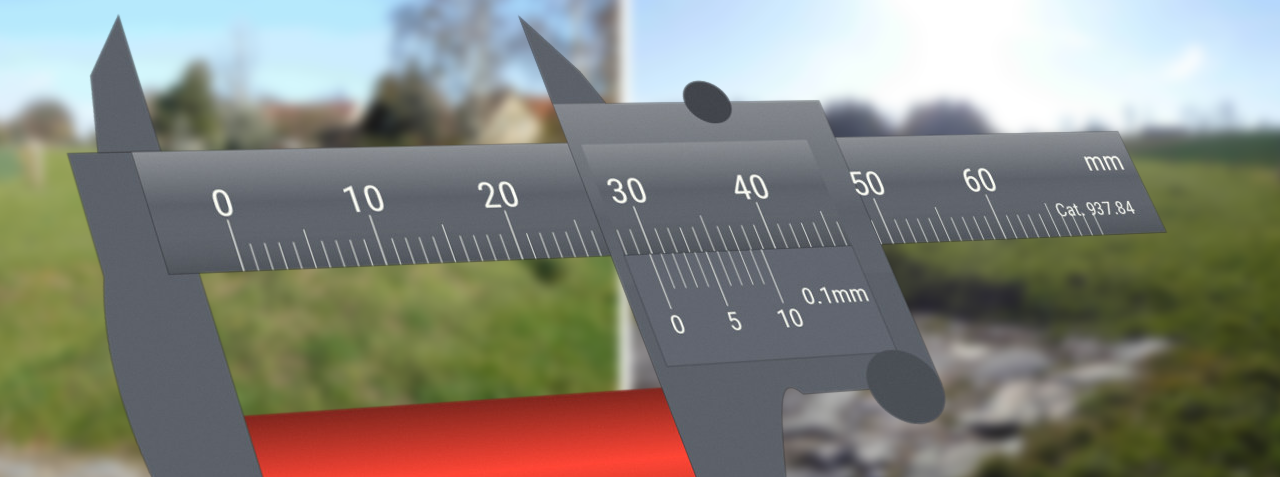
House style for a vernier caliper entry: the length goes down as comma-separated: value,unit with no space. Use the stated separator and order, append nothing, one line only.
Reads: 29.8,mm
